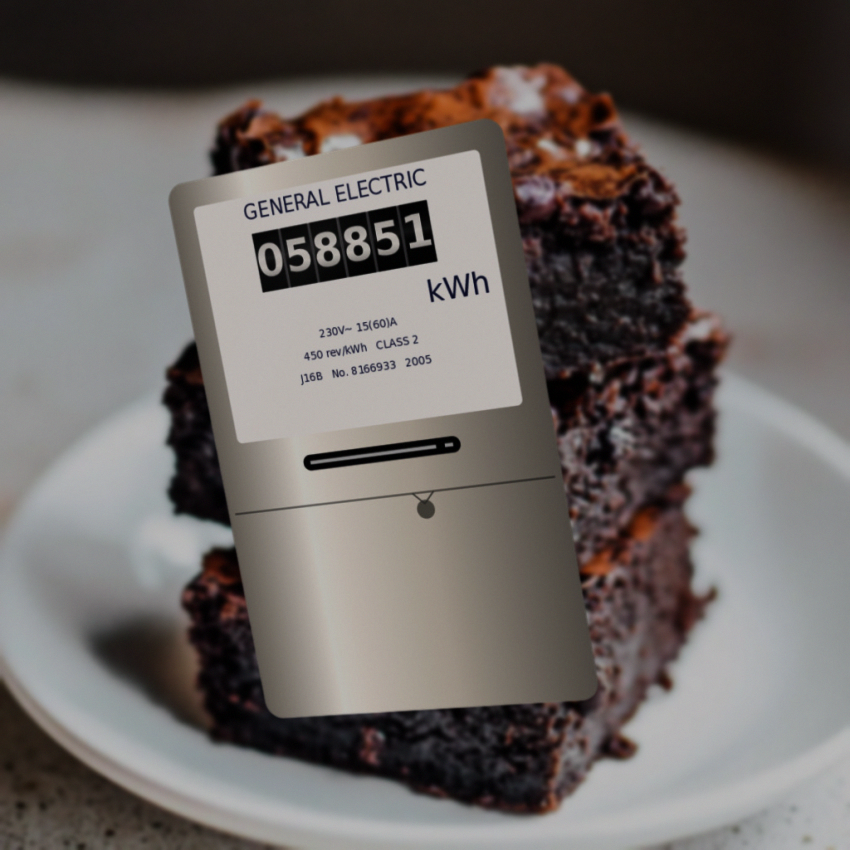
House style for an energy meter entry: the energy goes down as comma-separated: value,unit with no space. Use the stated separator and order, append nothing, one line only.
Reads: 58851,kWh
